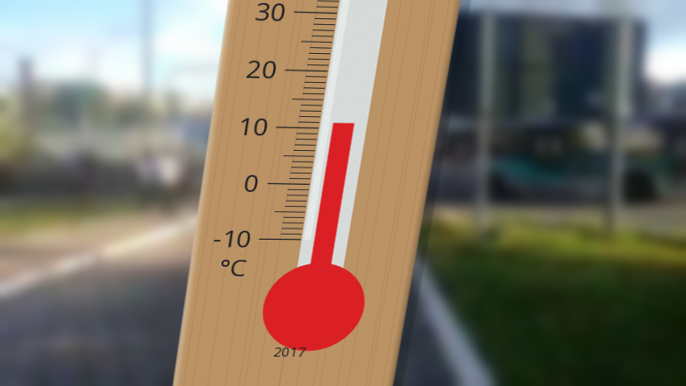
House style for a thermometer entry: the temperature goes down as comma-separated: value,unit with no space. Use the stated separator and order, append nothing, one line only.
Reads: 11,°C
